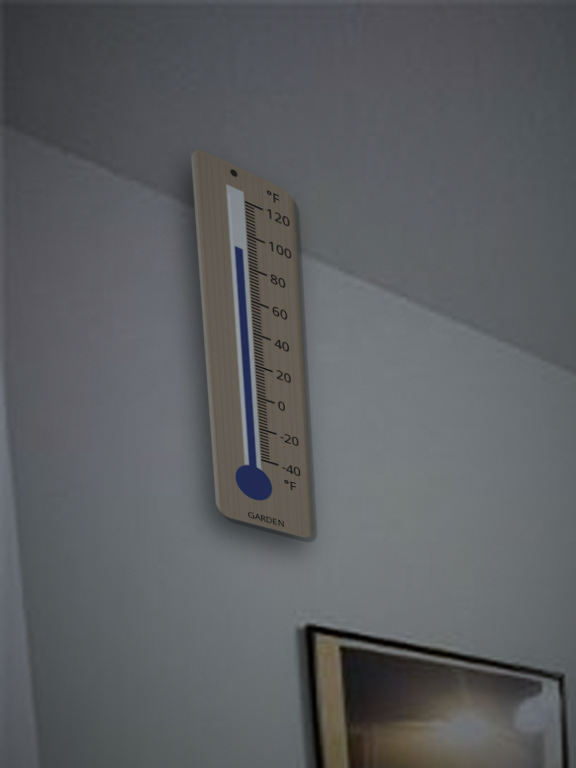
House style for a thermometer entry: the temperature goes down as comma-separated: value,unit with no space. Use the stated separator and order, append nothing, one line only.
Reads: 90,°F
